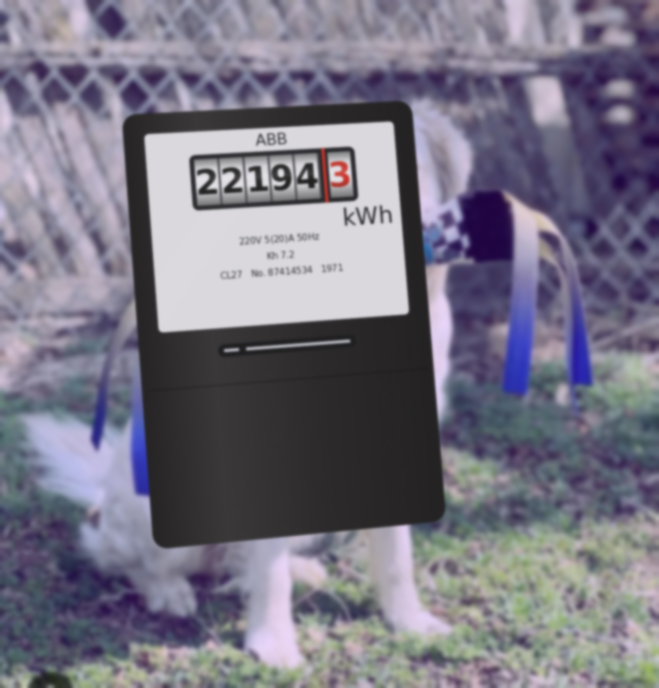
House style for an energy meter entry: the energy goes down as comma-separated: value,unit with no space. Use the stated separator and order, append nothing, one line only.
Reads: 22194.3,kWh
